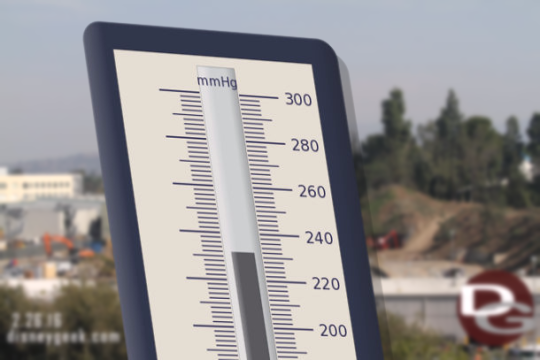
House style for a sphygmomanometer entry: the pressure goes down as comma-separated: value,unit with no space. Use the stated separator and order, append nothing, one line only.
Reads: 232,mmHg
